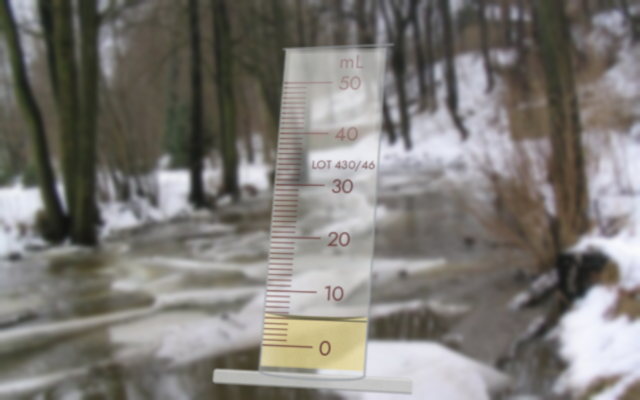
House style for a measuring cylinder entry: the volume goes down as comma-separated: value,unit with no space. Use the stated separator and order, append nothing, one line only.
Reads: 5,mL
